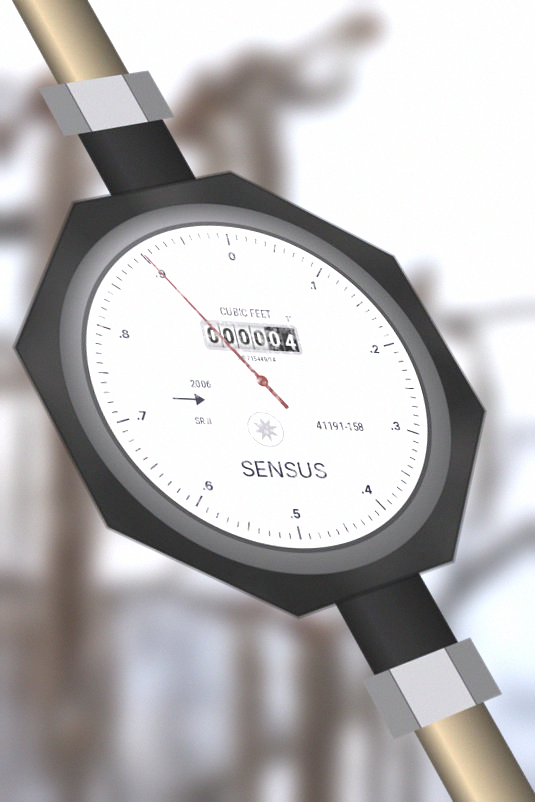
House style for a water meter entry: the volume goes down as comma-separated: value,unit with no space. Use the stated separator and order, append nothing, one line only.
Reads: 3.90,ft³
